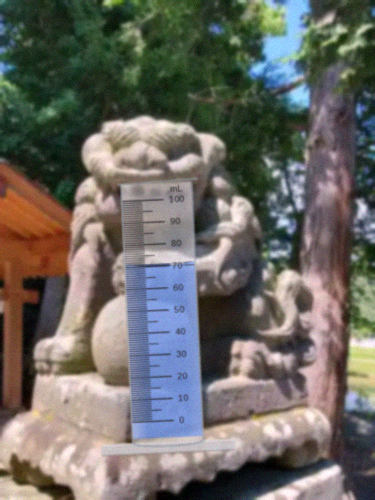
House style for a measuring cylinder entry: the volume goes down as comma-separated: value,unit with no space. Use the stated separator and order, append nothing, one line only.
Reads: 70,mL
